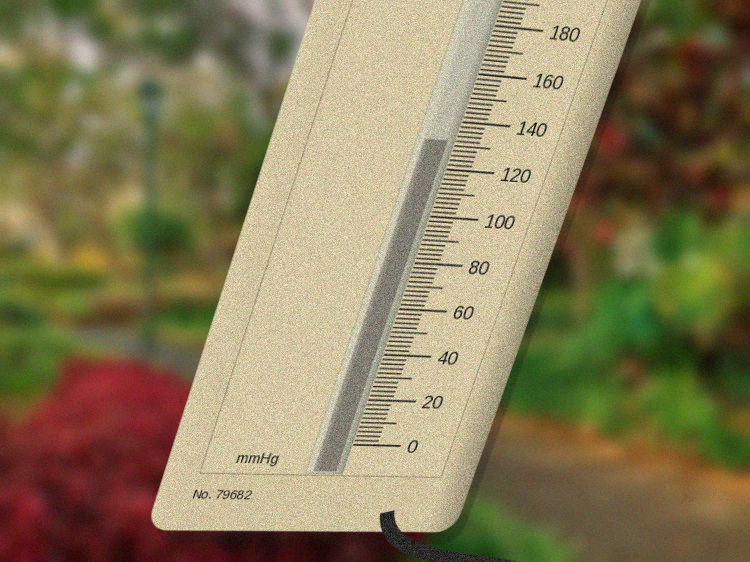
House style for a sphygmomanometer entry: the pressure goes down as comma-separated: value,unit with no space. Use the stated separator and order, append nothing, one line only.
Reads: 132,mmHg
